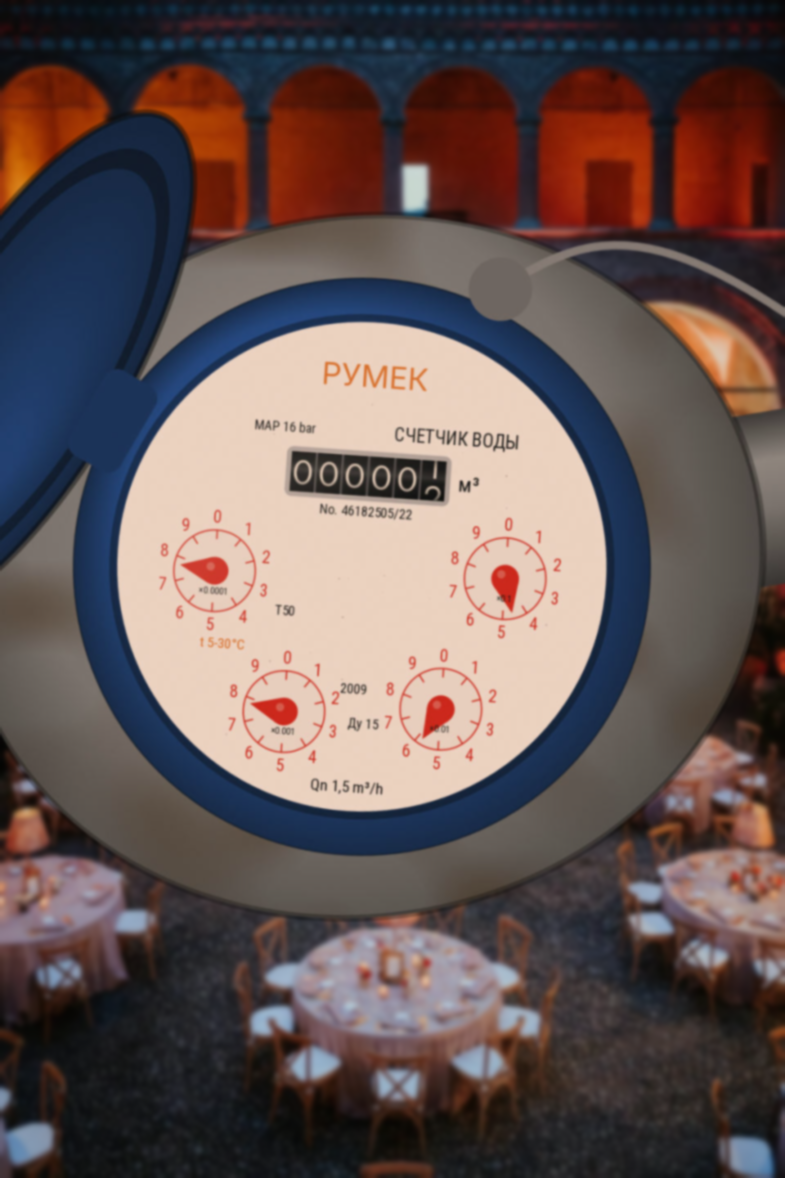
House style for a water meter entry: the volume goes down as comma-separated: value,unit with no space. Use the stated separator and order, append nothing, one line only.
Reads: 1.4577,m³
